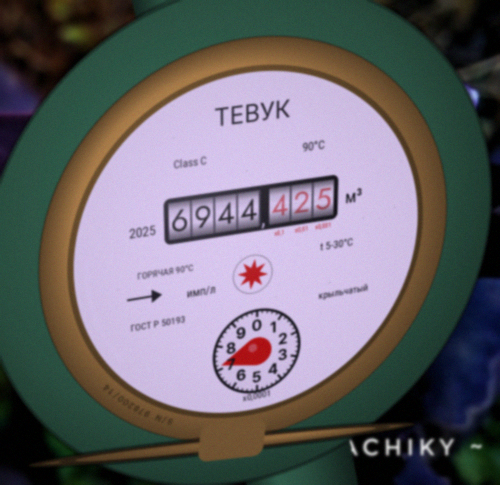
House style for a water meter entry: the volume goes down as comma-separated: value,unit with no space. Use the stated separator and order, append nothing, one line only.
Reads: 6944.4257,m³
